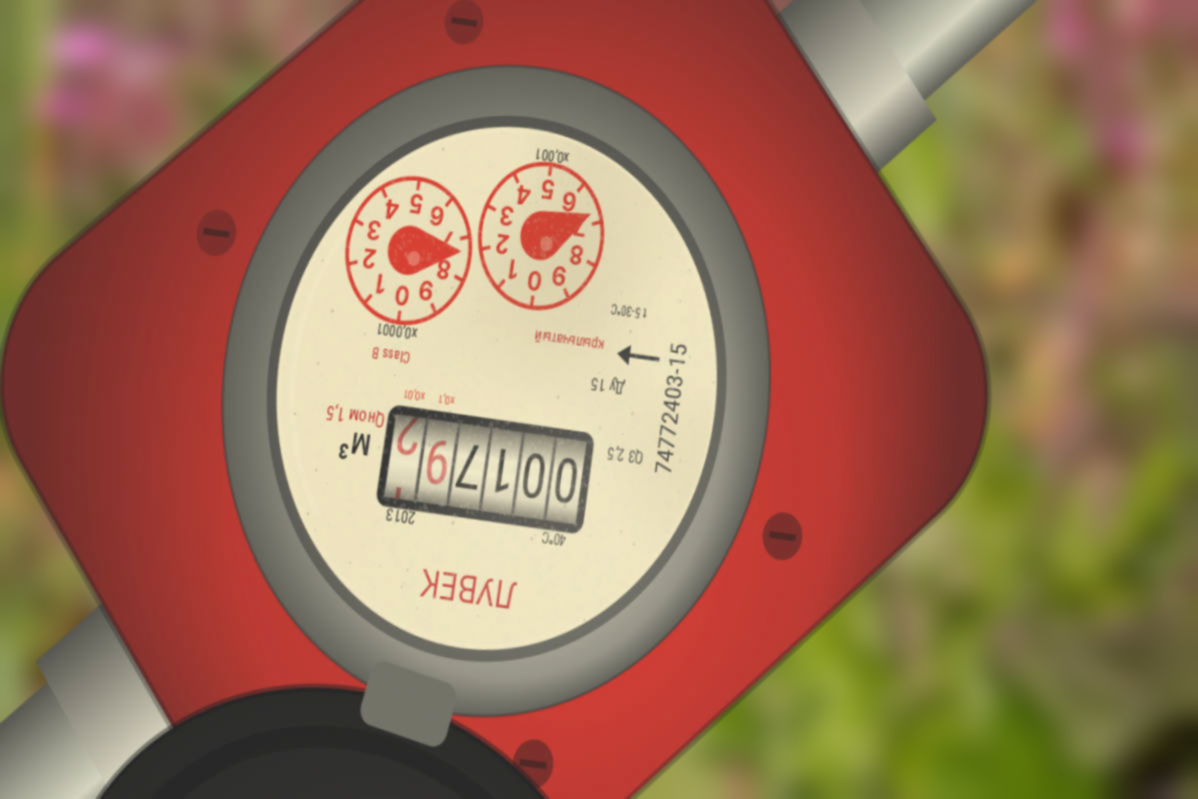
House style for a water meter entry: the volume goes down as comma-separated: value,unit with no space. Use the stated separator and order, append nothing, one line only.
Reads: 17.9167,m³
